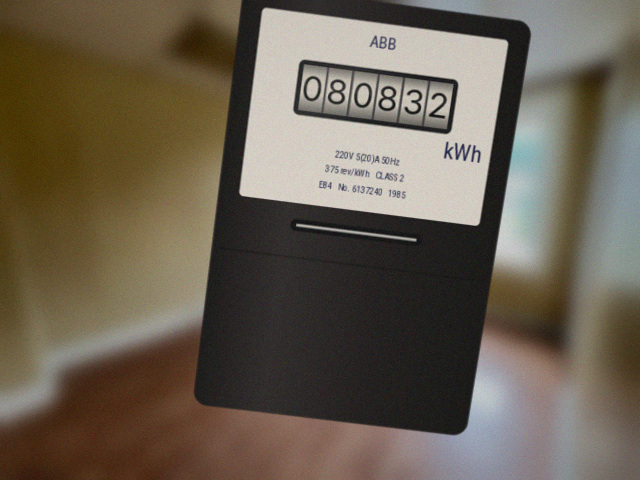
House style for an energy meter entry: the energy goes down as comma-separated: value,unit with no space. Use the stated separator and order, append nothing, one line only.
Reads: 80832,kWh
